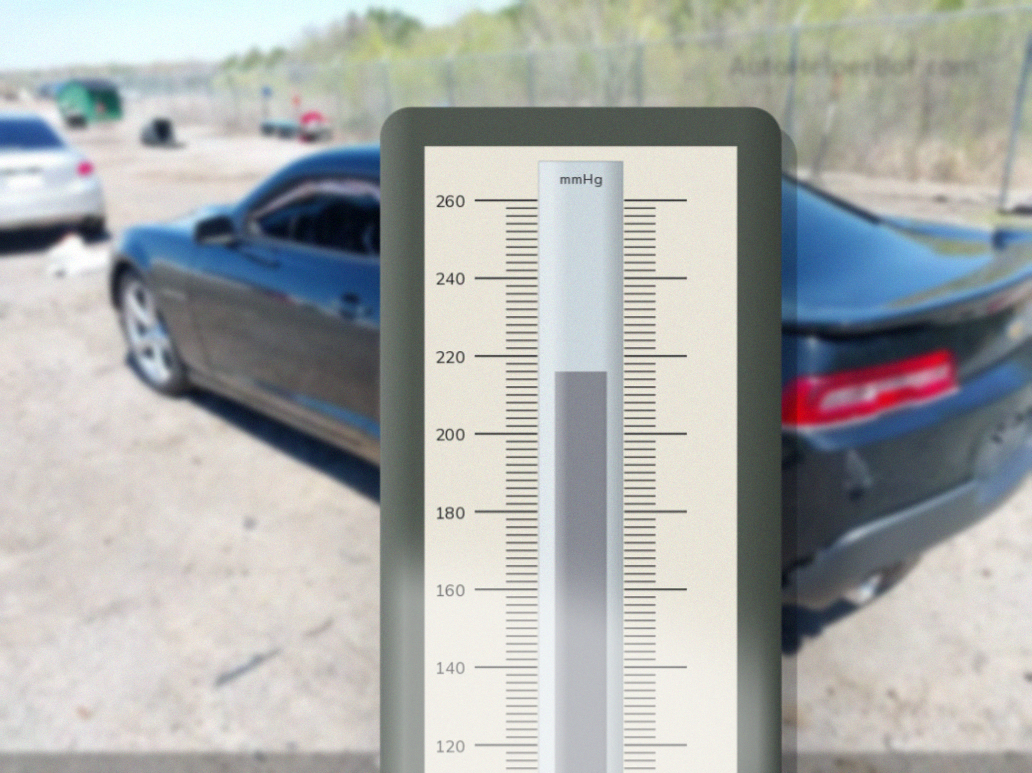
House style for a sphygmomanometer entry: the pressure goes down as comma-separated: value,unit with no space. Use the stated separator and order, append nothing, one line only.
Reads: 216,mmHg
